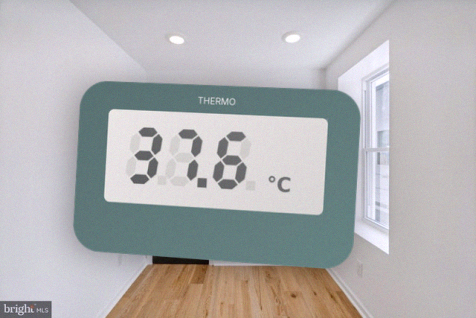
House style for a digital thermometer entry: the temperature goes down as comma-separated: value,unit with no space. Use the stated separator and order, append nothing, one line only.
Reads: 37.6,°C
